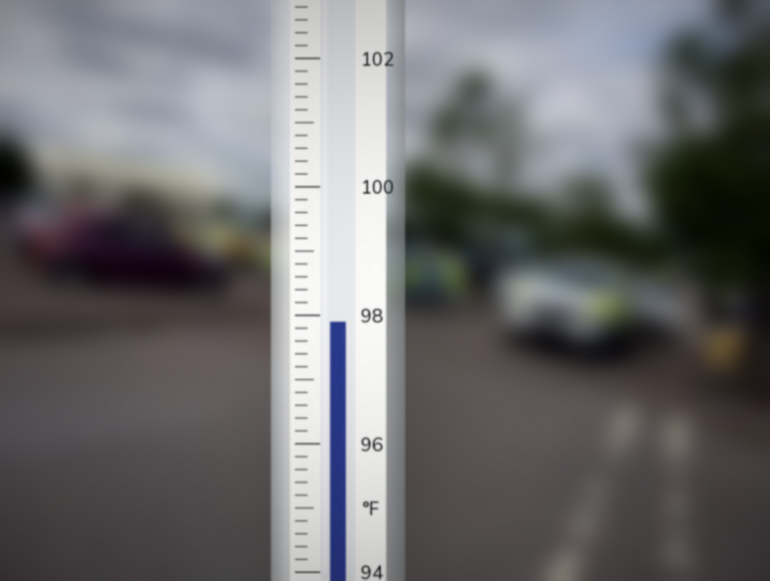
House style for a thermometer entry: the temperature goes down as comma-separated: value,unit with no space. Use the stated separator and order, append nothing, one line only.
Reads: 97.9,°F
